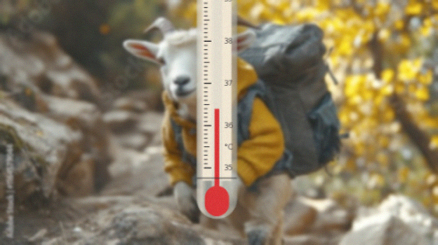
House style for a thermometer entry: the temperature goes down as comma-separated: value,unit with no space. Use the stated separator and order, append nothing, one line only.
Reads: 36.4,°C
